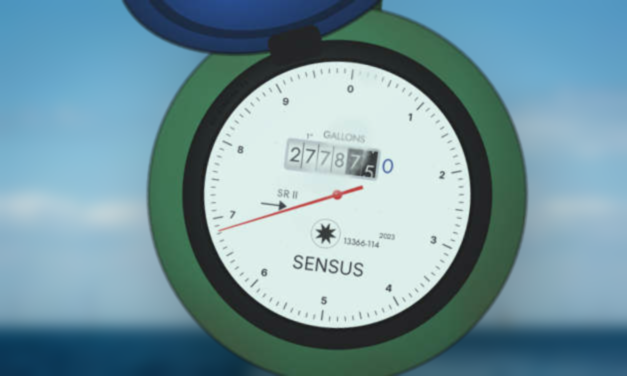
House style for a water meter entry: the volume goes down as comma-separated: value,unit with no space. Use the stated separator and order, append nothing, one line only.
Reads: 2778746.8,gal
